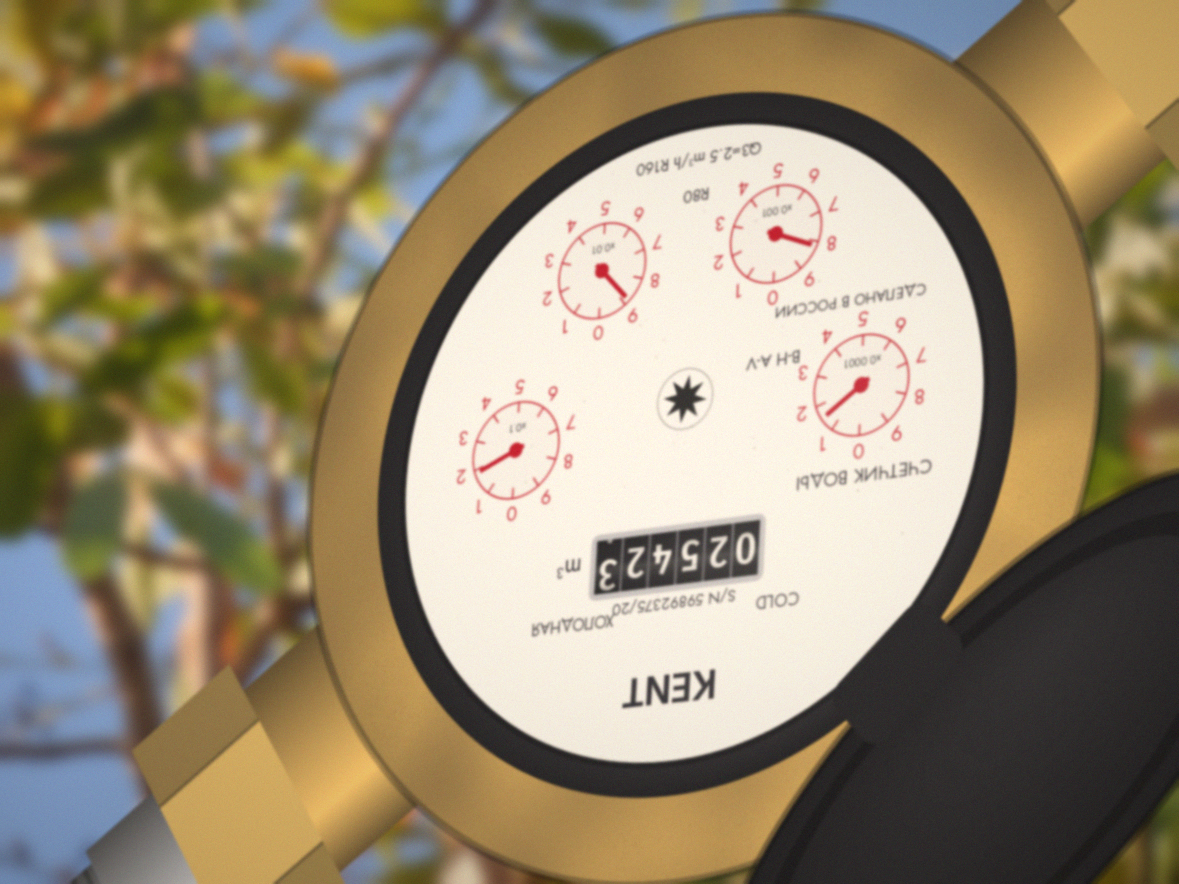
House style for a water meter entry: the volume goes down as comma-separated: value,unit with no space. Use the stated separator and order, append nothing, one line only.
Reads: 25423.1881,m³
